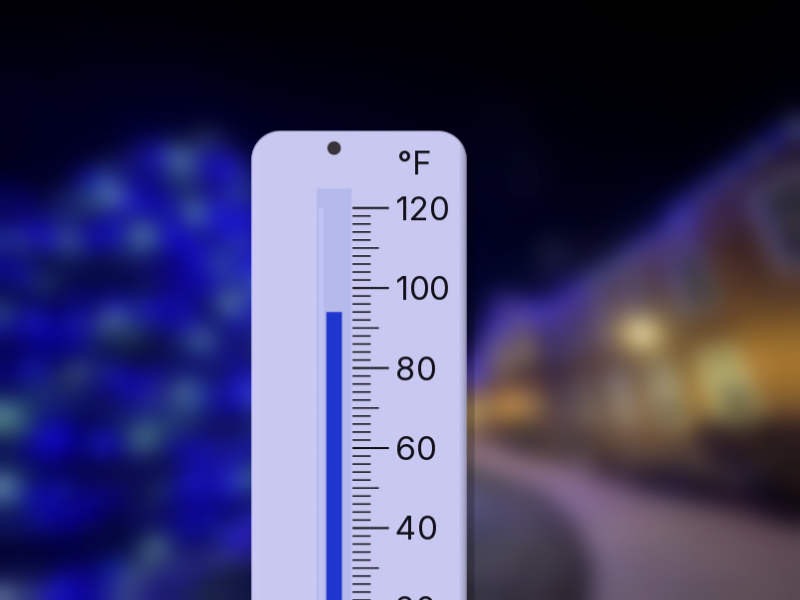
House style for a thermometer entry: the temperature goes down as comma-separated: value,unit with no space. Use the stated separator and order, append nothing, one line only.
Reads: 94,°F
